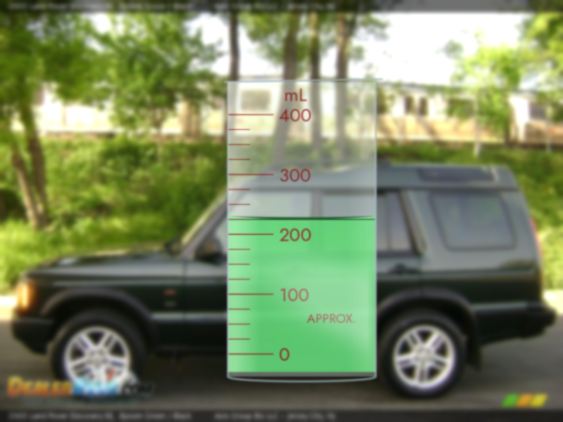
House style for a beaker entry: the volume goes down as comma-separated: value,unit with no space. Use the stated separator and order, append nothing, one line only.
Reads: 225,mL
